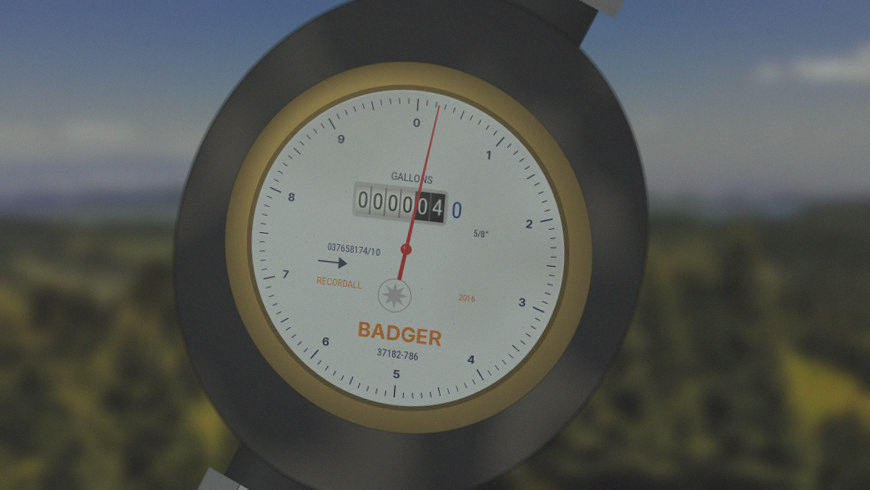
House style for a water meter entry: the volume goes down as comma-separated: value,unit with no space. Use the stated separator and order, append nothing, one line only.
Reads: 40.2,gal
